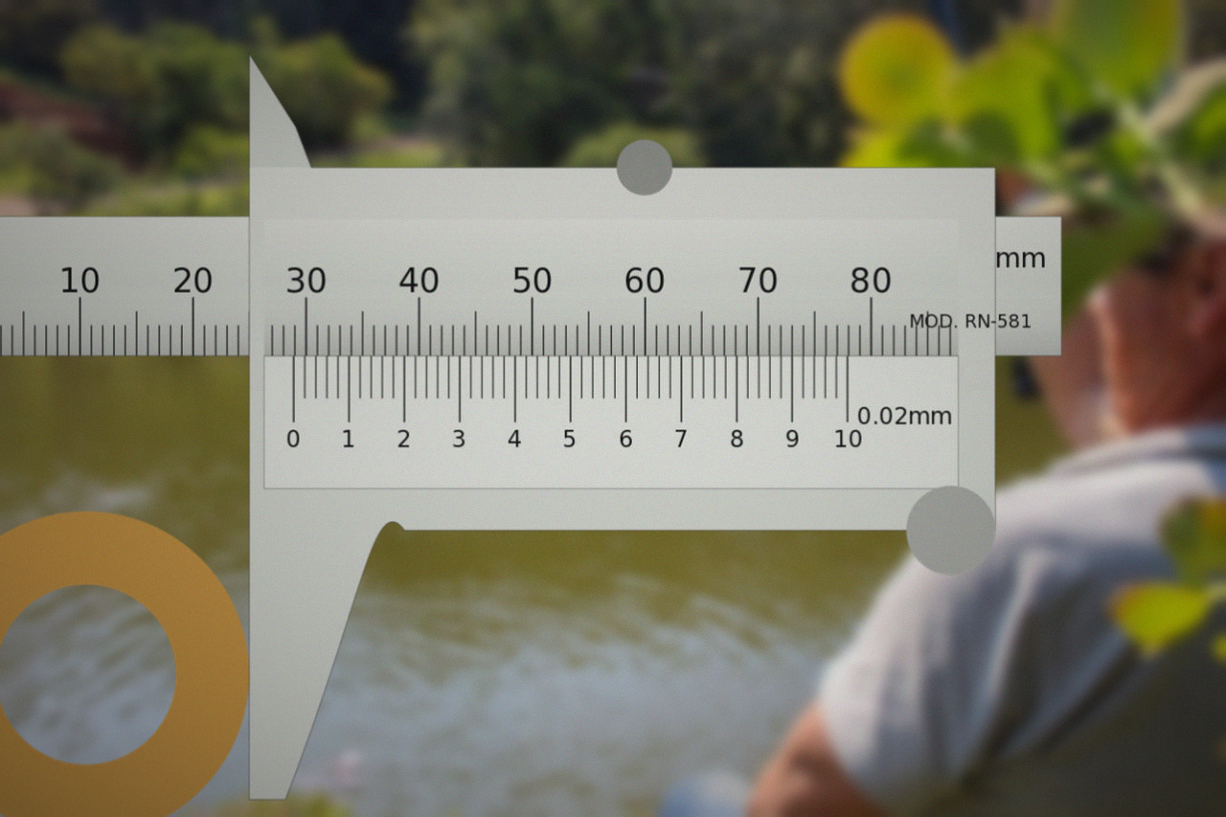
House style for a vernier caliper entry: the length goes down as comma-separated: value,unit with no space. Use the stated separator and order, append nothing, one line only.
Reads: 28.9,mm
